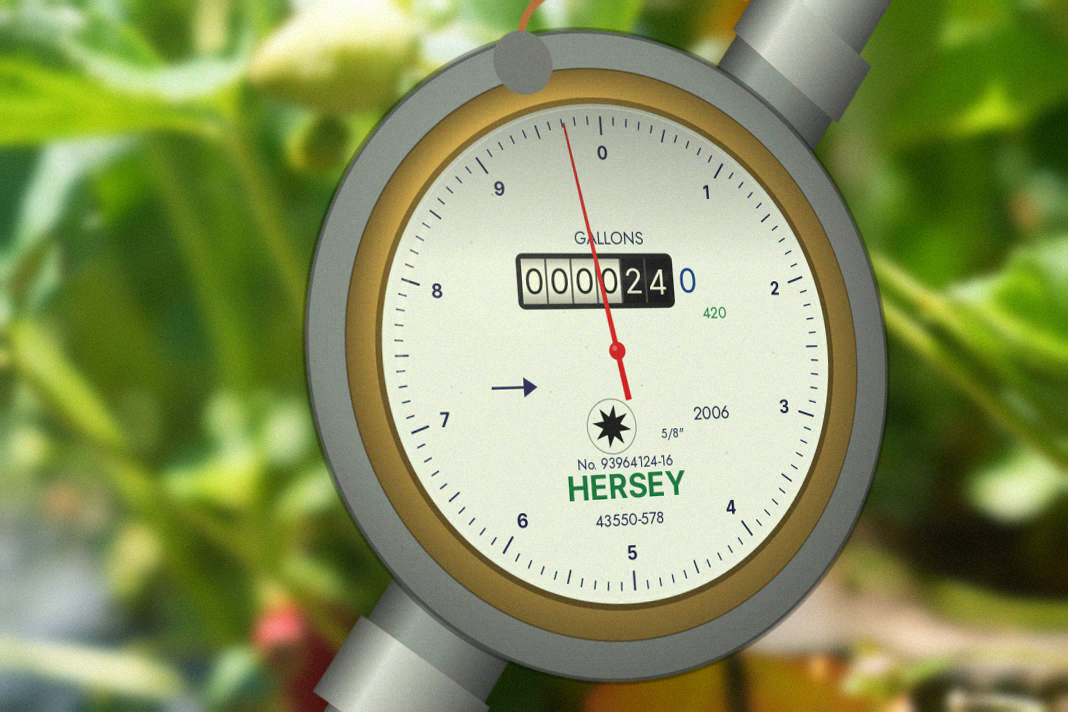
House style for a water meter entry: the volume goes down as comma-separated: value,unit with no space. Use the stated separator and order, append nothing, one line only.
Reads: 239.7,gal
